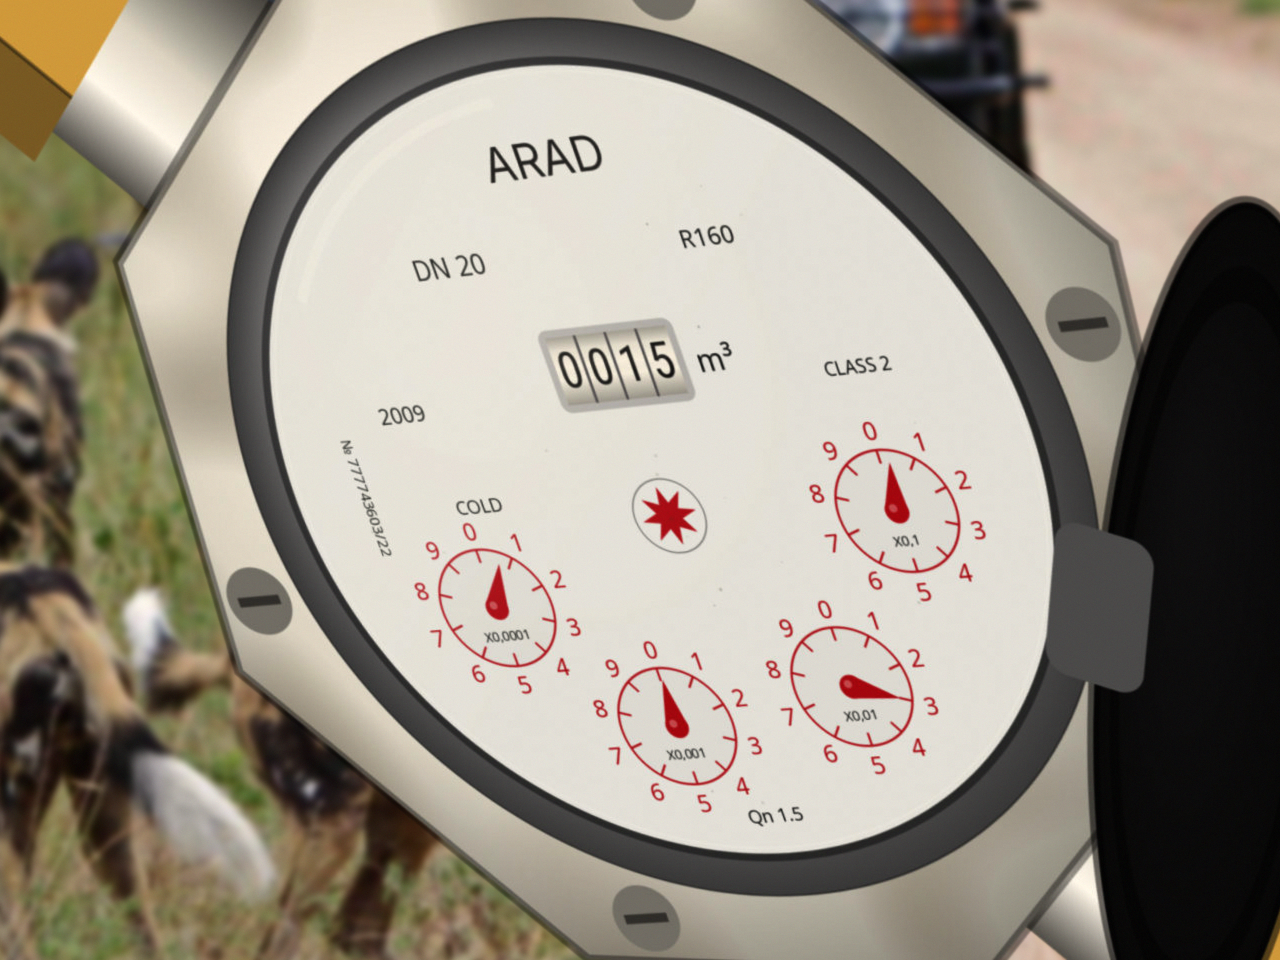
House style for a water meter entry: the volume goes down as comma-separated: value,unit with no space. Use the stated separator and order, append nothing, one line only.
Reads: 15.0300,m³
